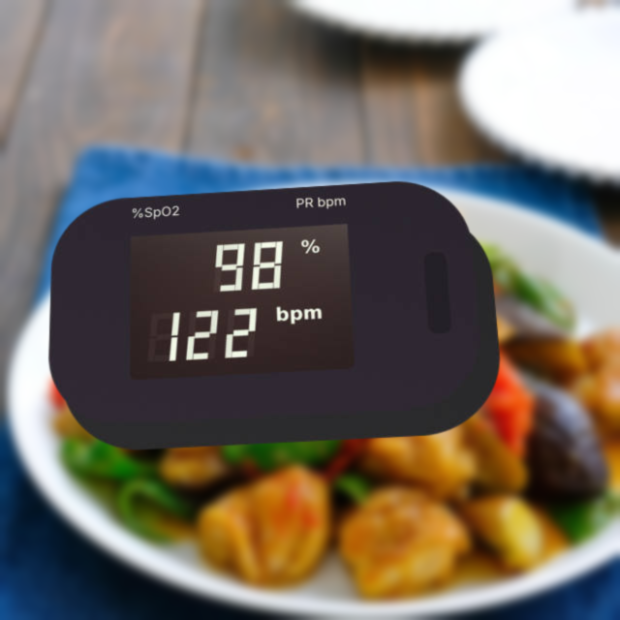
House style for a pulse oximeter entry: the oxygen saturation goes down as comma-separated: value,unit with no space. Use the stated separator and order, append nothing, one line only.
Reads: 98,%
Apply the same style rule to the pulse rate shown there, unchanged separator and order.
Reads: 122,bpm
